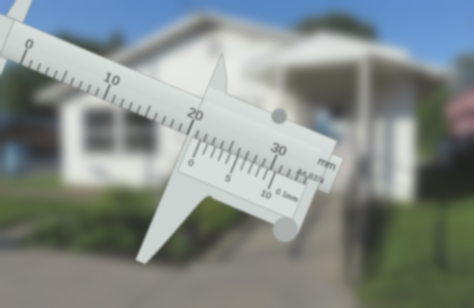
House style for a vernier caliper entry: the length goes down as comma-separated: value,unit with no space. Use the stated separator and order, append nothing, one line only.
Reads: 21.6,mm
